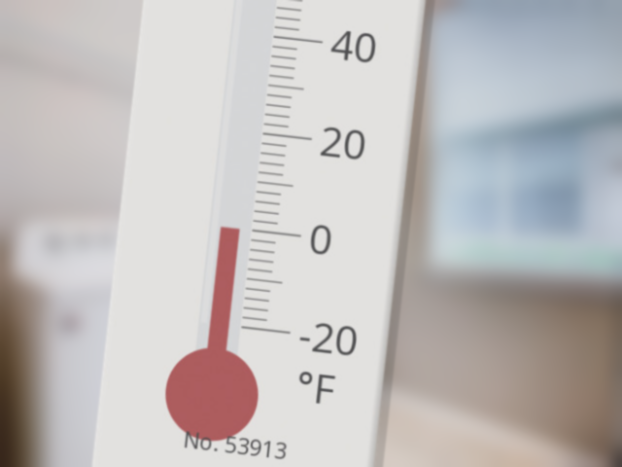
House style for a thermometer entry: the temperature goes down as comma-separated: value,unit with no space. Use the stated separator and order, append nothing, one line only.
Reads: 0,°F
